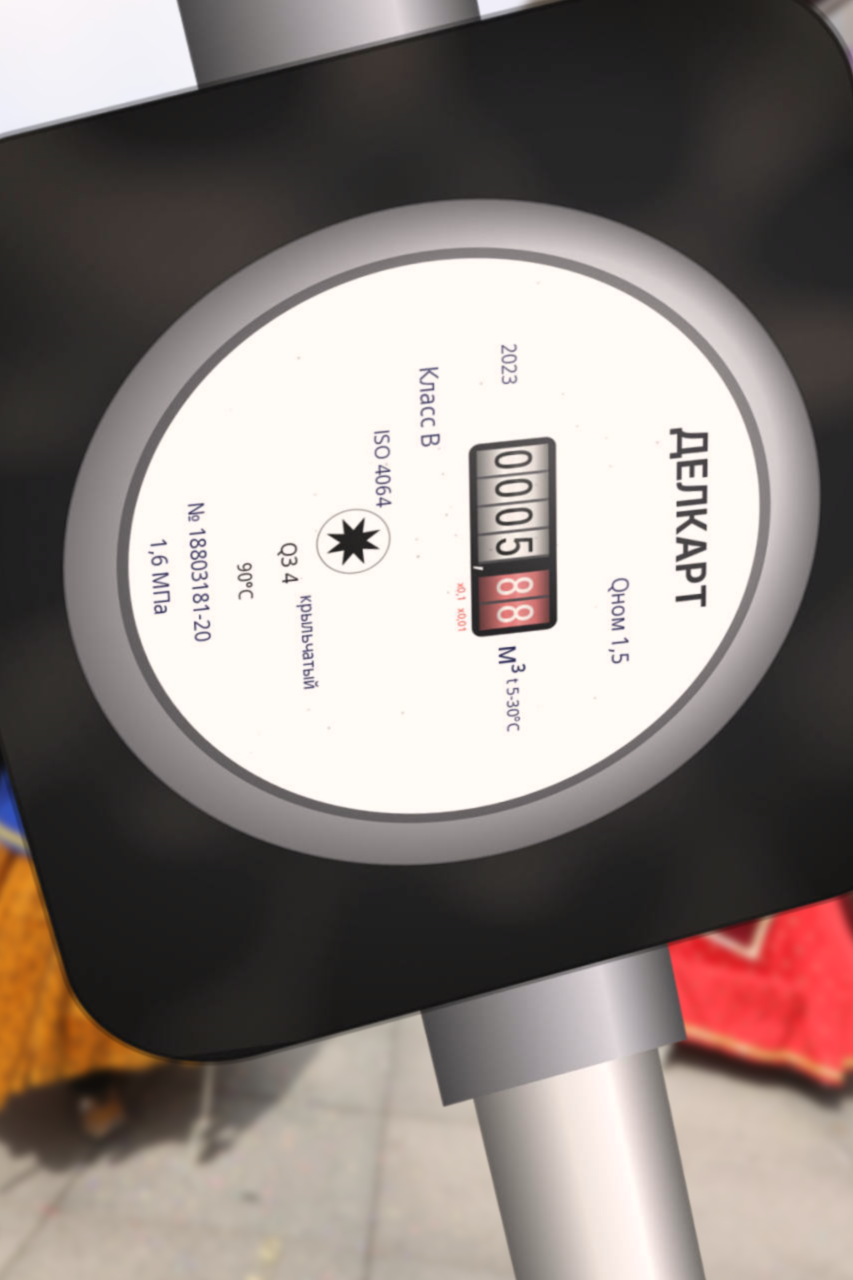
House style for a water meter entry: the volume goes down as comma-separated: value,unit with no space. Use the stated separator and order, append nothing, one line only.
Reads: 5.88,m³
